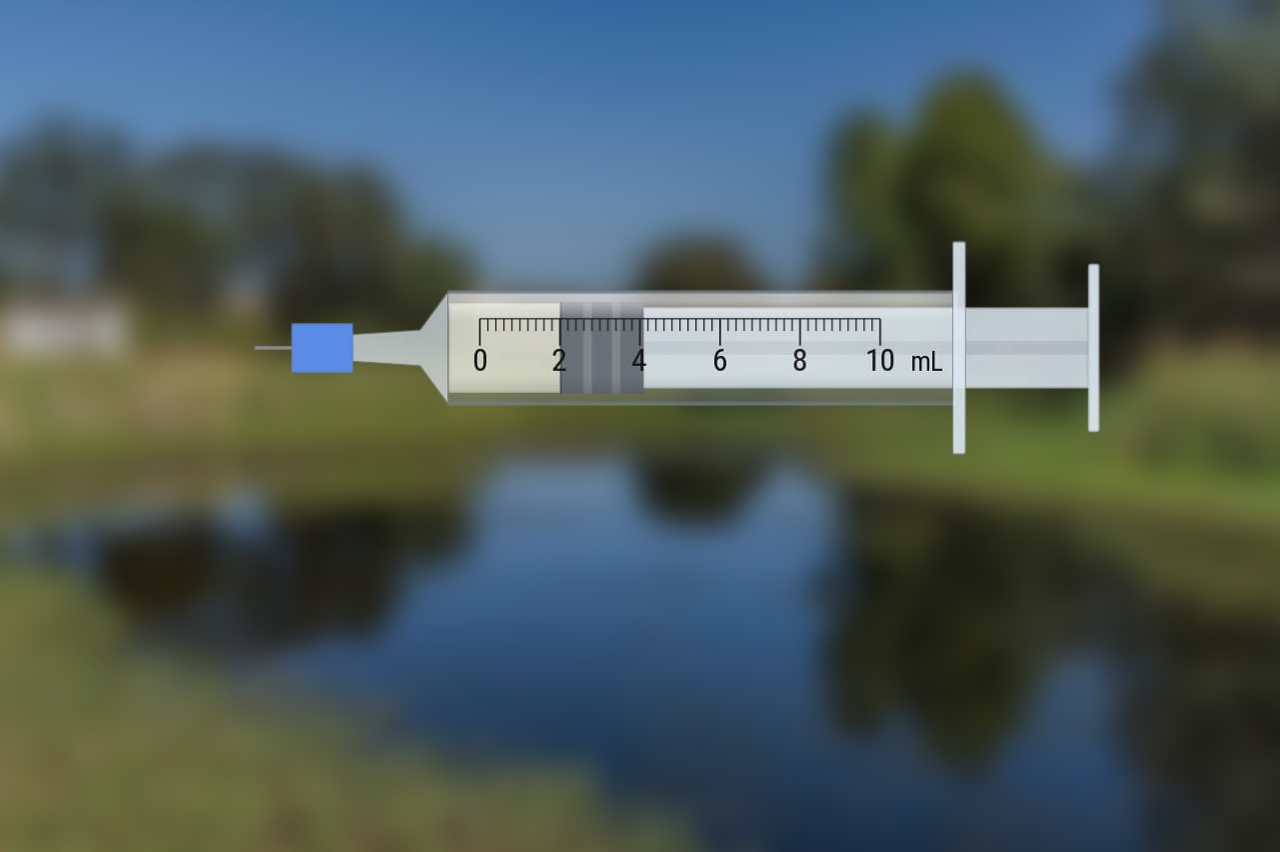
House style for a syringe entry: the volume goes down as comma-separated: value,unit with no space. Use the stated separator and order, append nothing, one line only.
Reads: 2,mL
